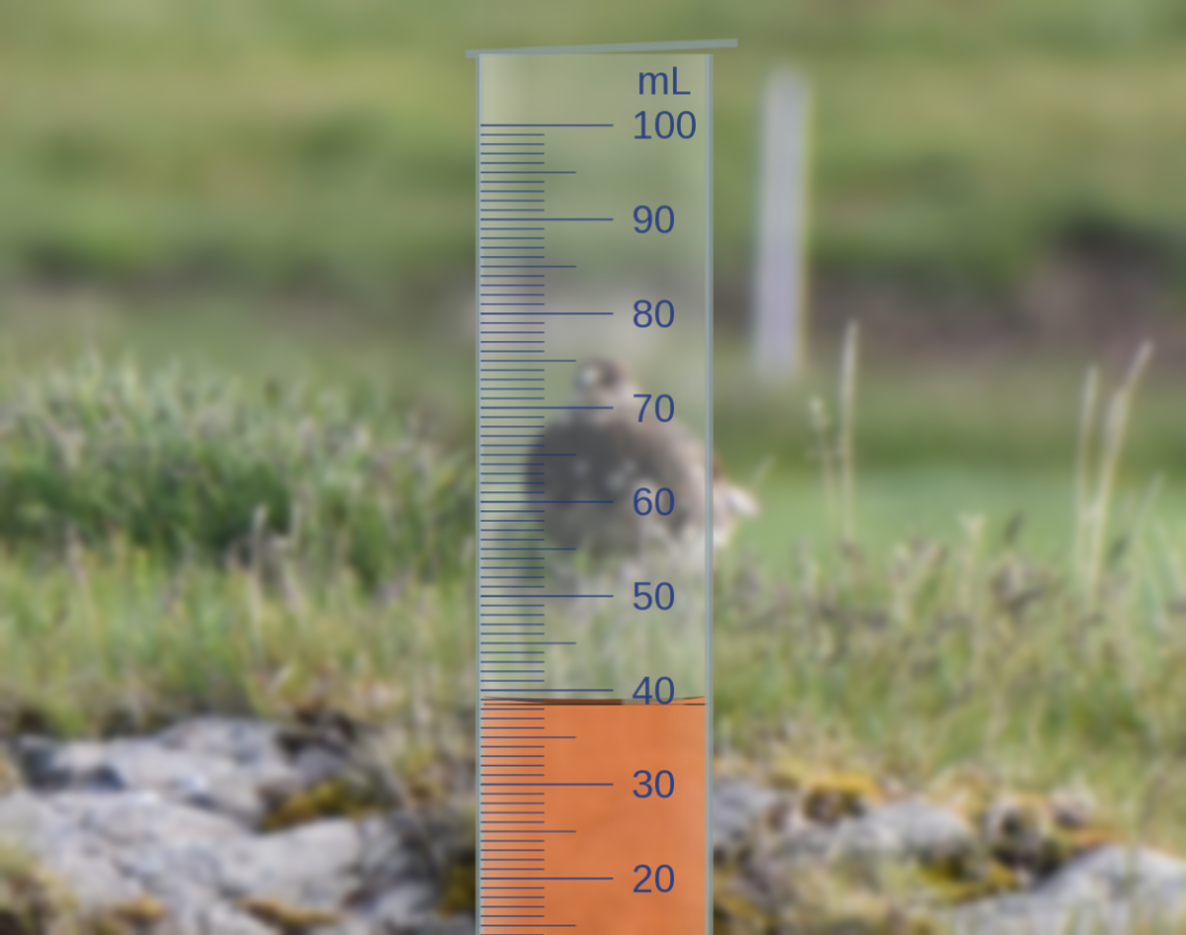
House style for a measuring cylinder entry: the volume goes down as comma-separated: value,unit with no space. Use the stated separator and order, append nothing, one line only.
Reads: 38.5,mL
